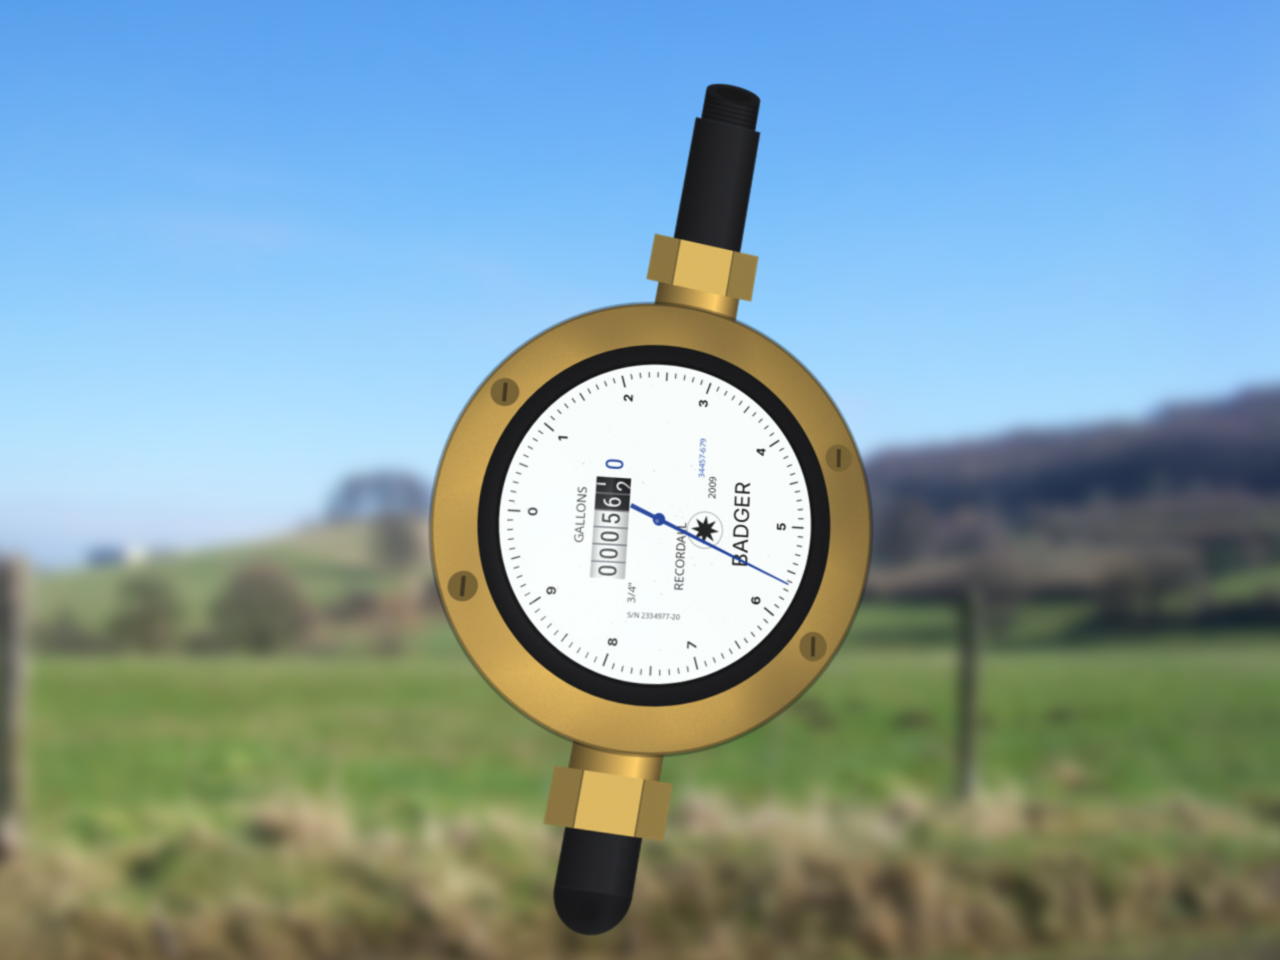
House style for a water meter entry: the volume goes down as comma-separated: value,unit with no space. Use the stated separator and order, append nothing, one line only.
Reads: 5615.6,gal
